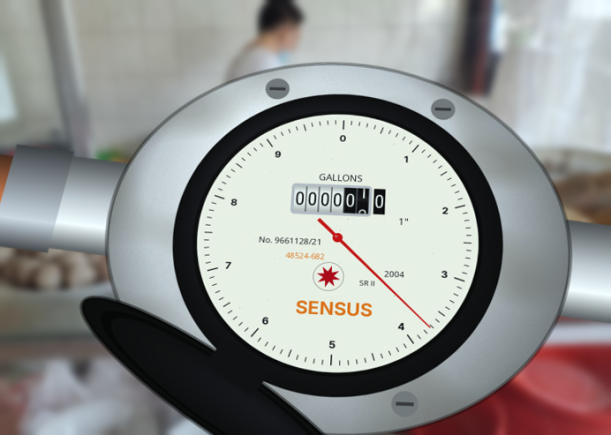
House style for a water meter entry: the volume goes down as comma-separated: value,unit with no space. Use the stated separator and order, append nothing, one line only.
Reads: 13.7,gal
